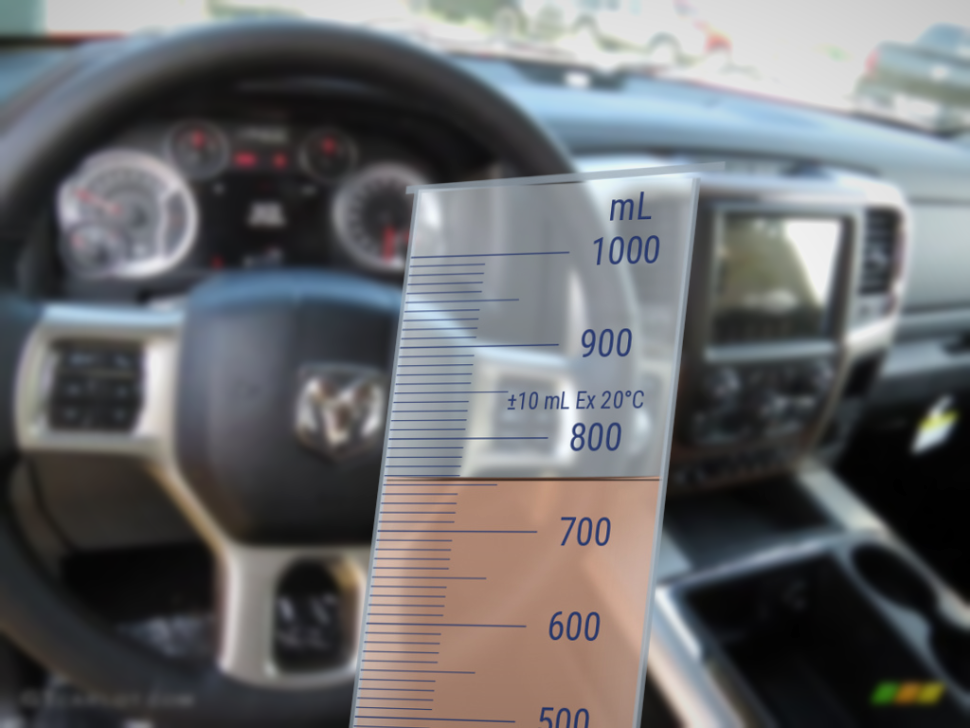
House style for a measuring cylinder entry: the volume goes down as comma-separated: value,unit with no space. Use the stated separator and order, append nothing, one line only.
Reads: 755,mL
